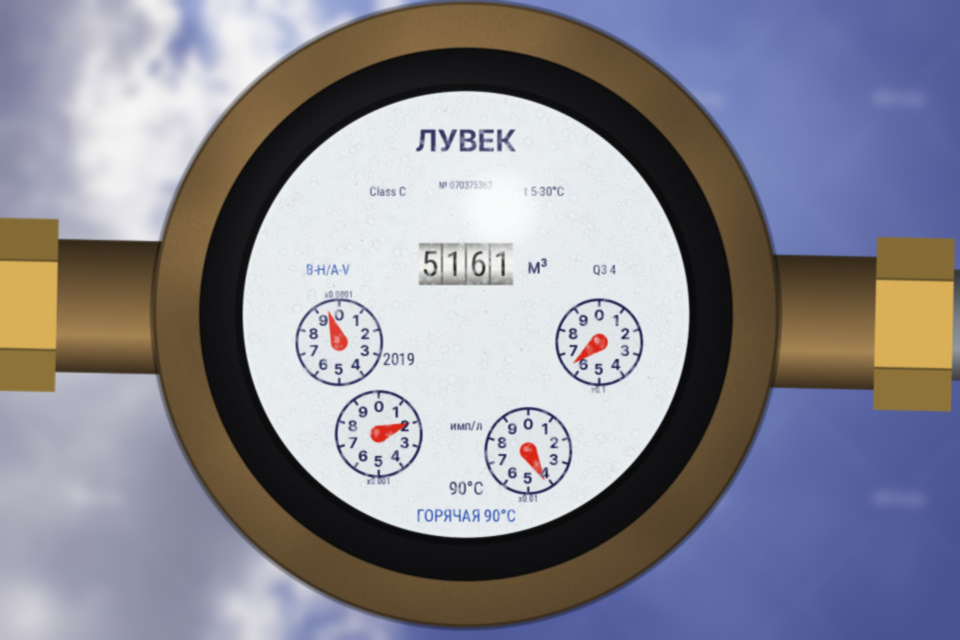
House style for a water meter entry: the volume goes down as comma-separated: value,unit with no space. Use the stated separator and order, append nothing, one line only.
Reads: 5161.6419,m³
